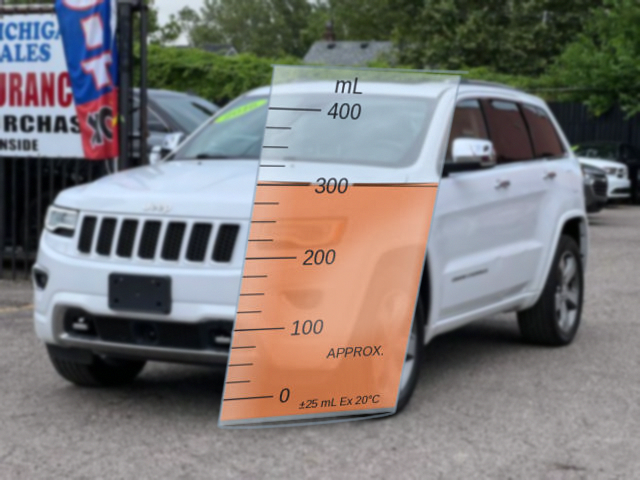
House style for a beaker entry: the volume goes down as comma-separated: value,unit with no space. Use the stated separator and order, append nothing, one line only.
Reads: 300,mL
